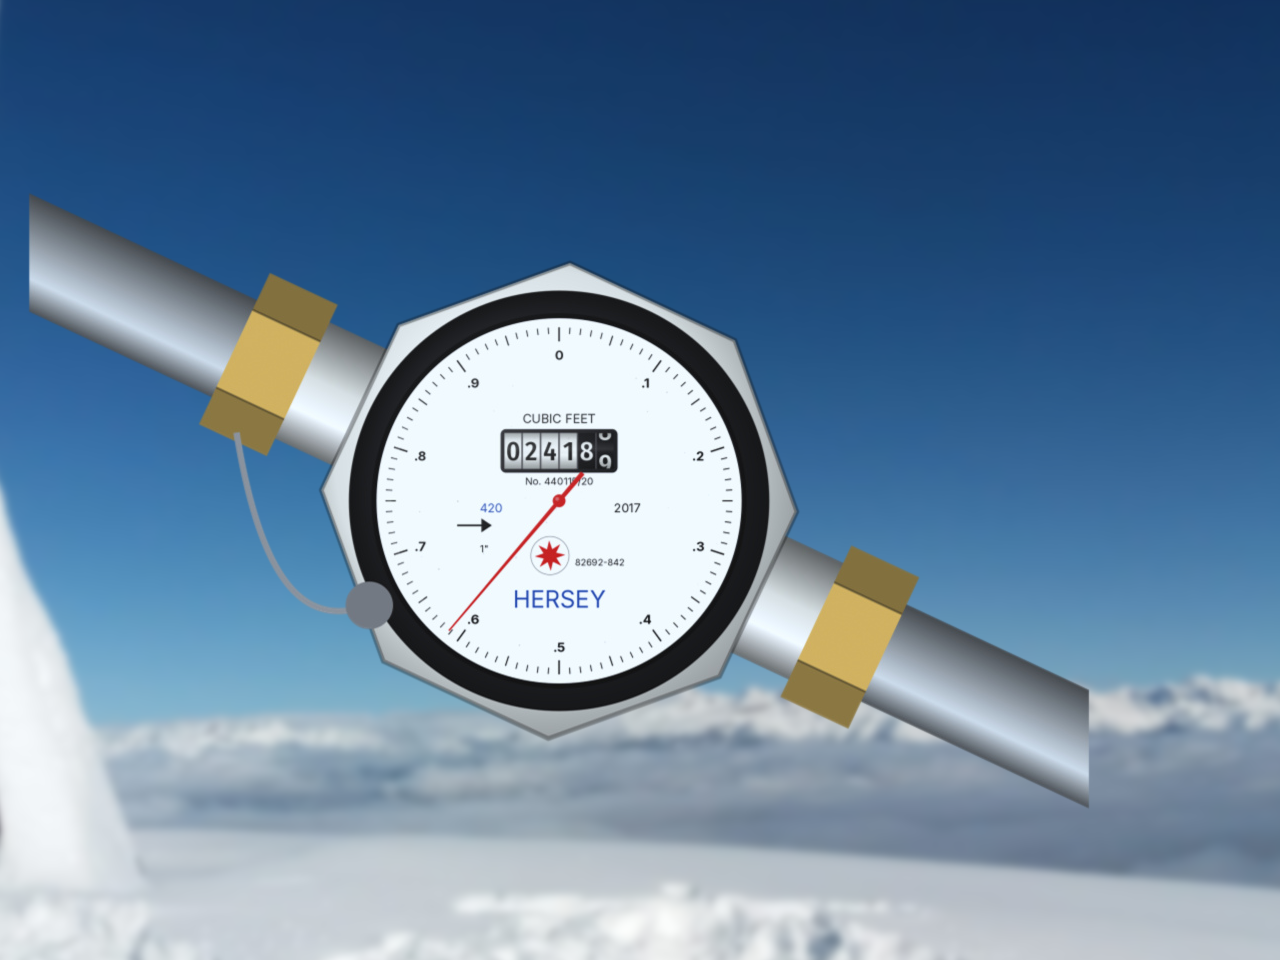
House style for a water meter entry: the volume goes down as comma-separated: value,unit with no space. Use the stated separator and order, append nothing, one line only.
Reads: 24188.61,ft³
